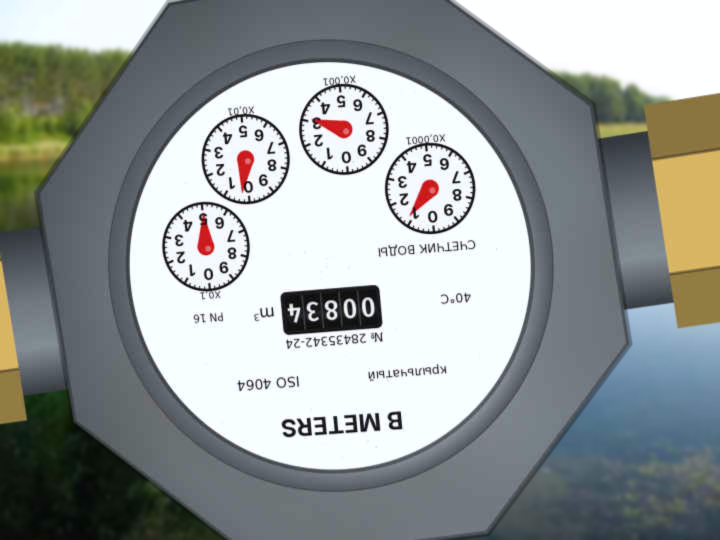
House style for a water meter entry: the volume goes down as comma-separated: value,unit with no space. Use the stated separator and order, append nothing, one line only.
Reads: 834.5031,m³
